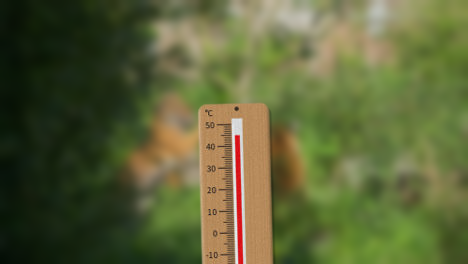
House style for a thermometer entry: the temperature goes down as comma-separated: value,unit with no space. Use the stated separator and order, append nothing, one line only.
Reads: 45,°C
